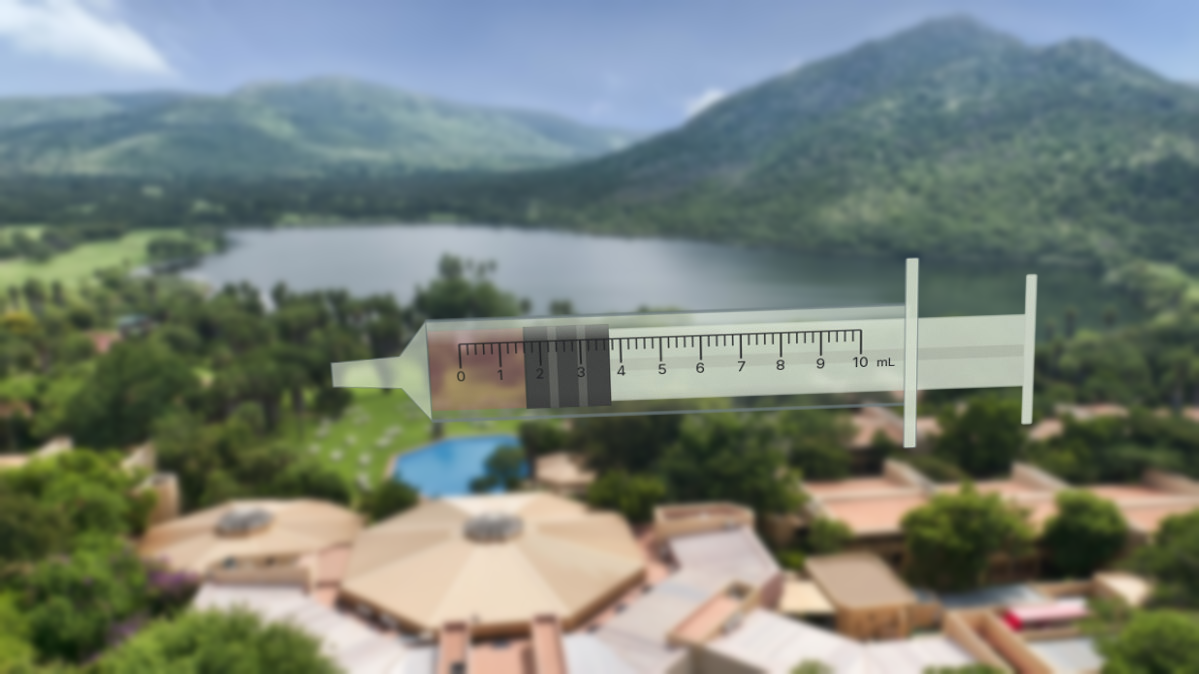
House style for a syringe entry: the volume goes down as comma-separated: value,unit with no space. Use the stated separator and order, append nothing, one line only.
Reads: 1.6,mL
